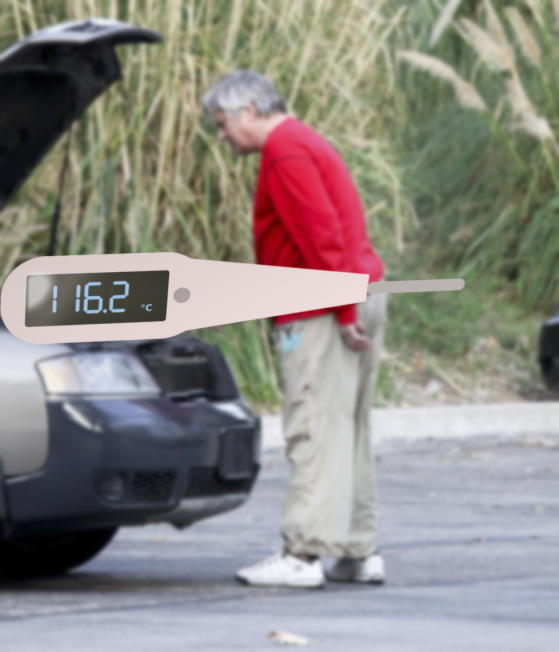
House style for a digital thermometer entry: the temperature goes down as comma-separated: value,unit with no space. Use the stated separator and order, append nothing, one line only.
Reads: 116.2,°C
